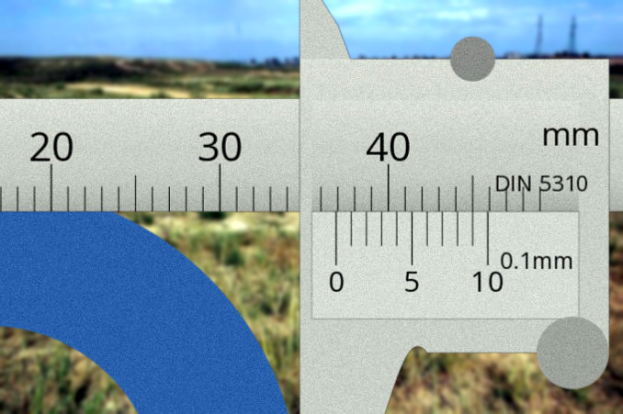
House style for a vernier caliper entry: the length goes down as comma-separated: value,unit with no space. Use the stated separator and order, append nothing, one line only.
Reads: 36.9,mm
